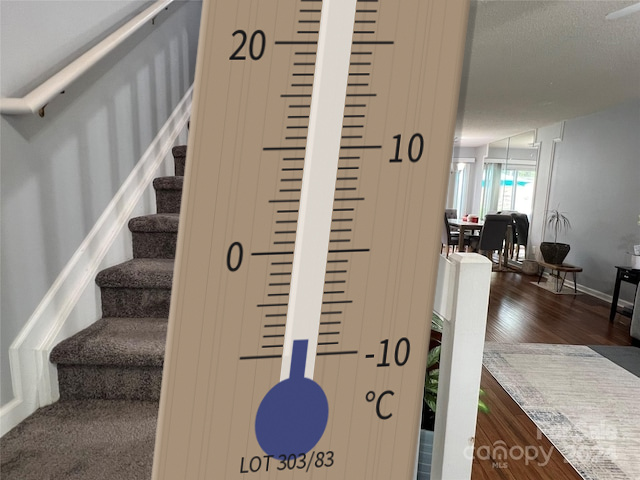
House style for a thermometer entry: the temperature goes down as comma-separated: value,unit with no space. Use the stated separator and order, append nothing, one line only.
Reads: -8.5,°C
